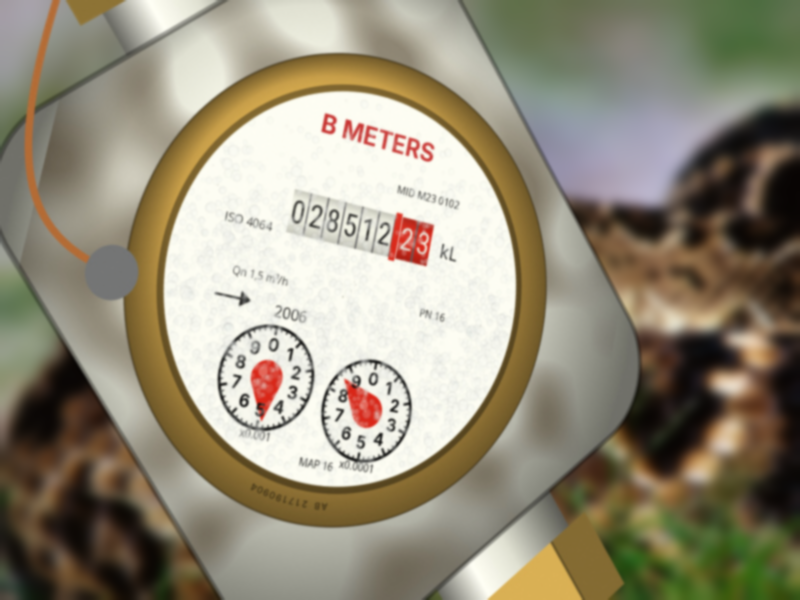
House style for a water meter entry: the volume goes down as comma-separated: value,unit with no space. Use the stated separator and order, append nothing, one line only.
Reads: 28512.2348,kL
